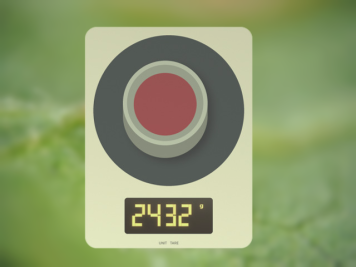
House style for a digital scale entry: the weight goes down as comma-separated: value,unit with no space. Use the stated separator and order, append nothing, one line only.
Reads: 2432,g
